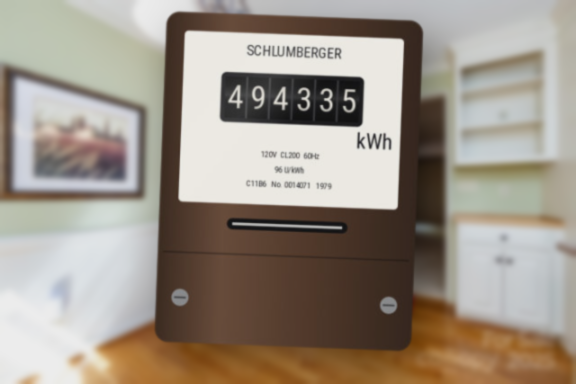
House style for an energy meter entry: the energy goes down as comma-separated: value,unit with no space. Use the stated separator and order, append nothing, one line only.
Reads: 494335,kWh
